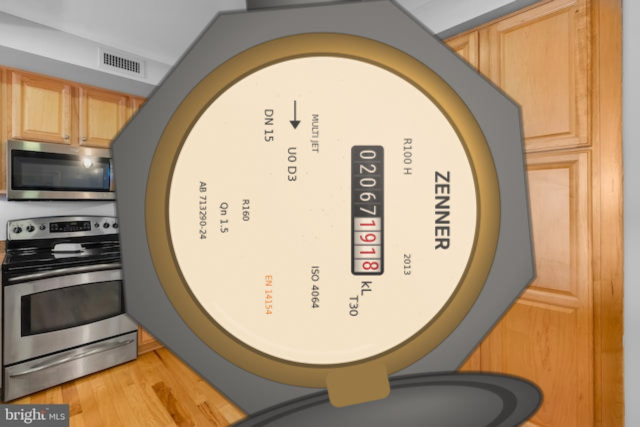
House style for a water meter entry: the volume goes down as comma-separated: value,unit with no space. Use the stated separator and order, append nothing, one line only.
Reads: 2067.1918,kL
